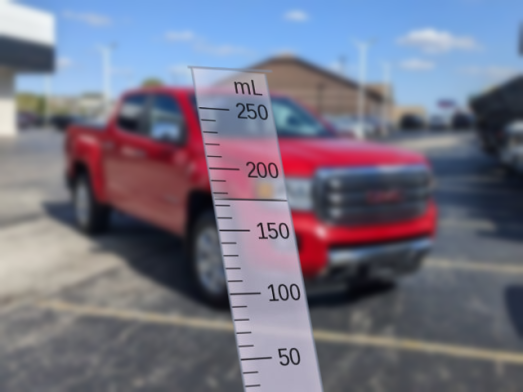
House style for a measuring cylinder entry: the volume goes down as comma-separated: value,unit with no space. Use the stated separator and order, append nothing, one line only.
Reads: 175,mL
